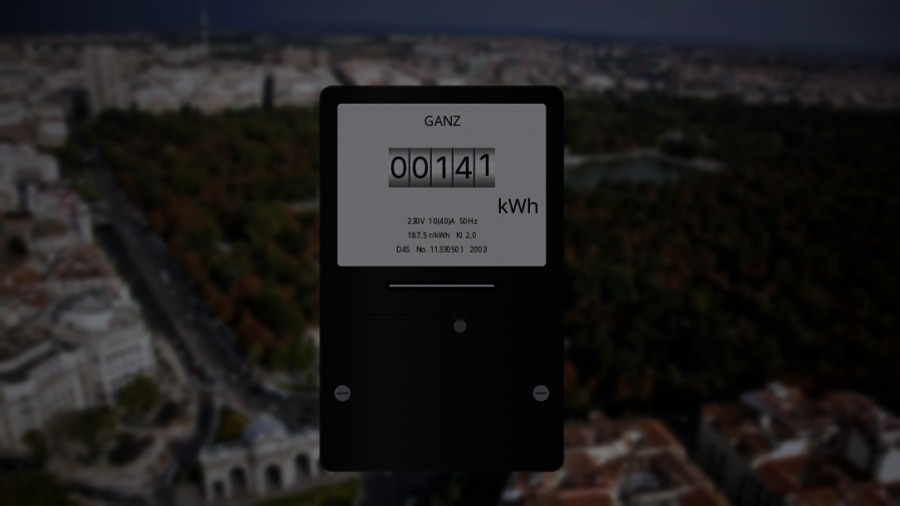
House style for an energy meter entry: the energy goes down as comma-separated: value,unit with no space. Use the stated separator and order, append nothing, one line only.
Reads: 141,kWh
